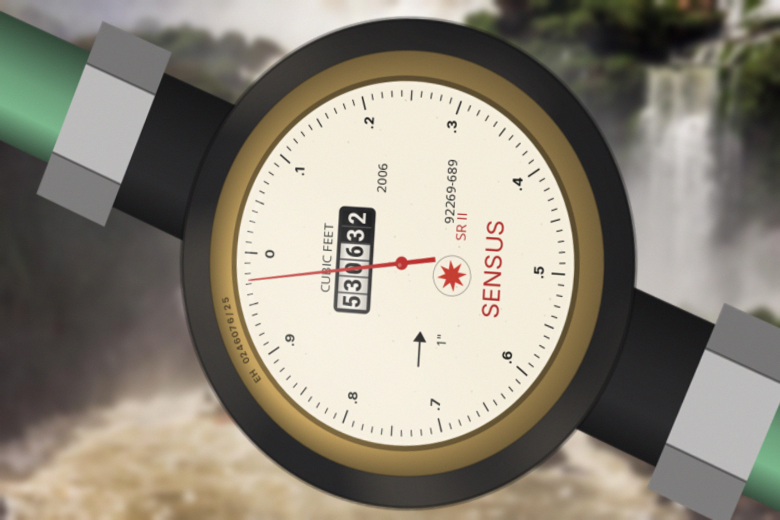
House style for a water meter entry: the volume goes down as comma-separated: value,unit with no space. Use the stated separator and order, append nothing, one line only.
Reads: 530631.97,ft³
